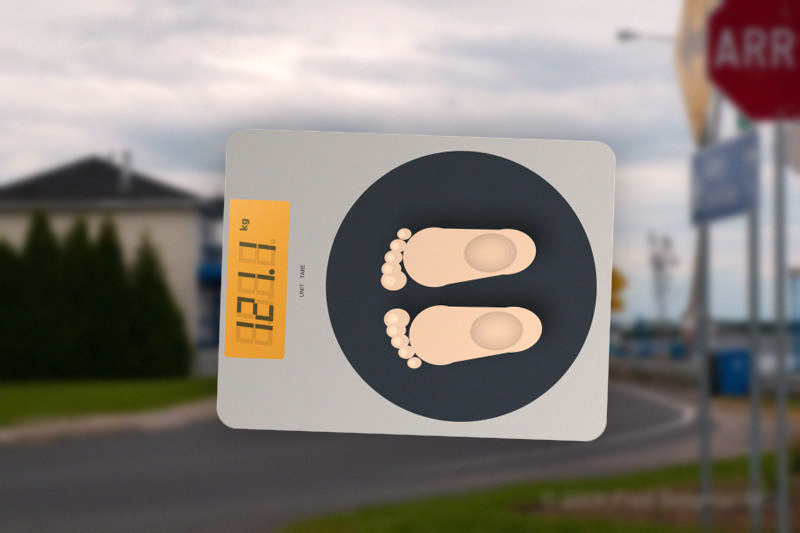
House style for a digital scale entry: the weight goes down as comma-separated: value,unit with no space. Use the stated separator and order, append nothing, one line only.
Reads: 121.1,kg
